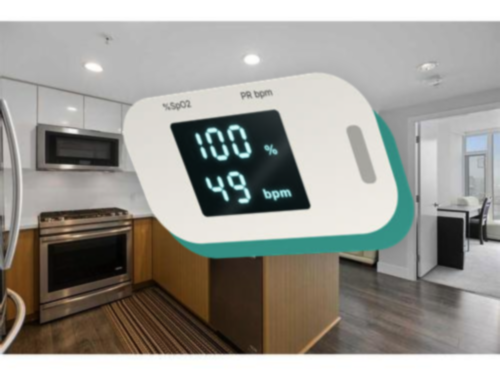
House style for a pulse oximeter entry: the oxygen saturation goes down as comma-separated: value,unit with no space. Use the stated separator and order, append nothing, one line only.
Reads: 100,%
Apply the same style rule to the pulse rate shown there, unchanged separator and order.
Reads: 49,bpm
